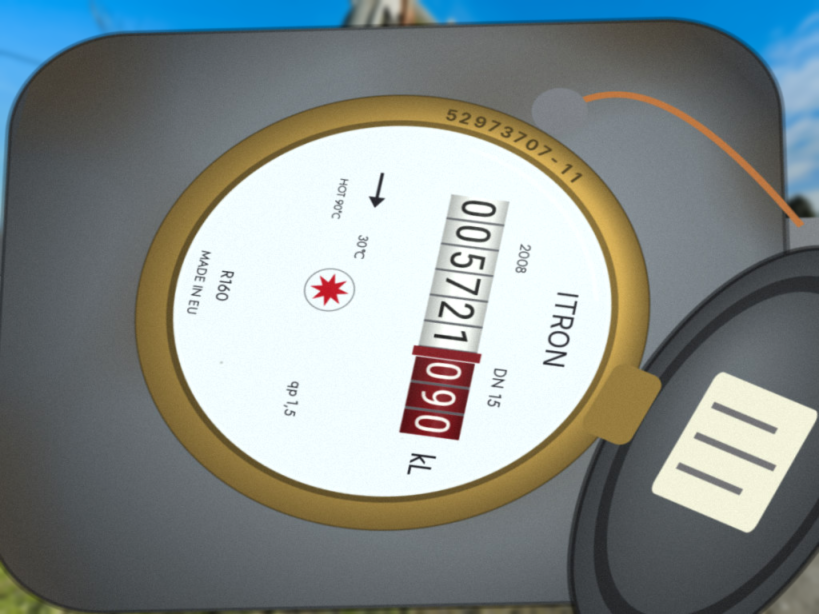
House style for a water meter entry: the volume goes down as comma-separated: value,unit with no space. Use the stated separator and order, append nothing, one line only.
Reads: 5721.090,kL
